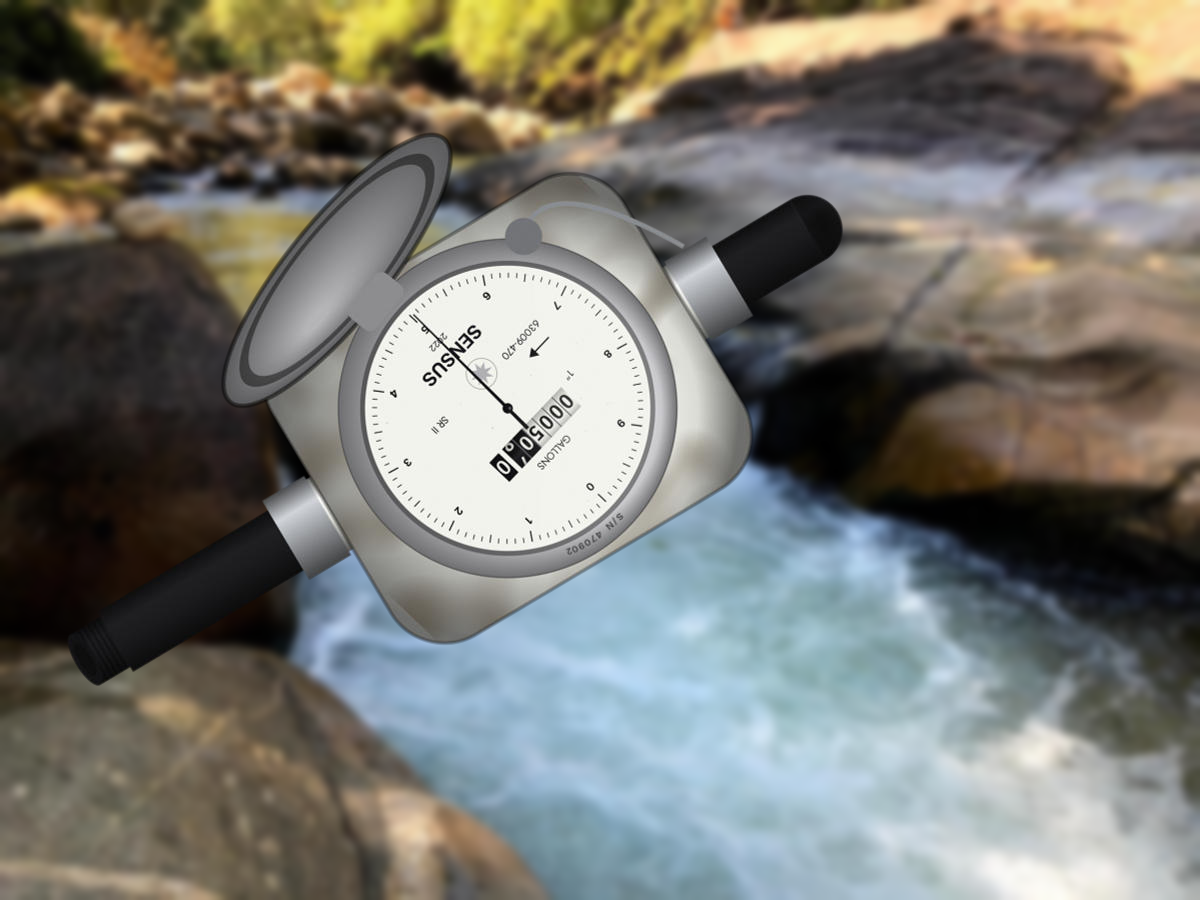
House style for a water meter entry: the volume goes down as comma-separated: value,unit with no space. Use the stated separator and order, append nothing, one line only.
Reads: 5075.0,gal
